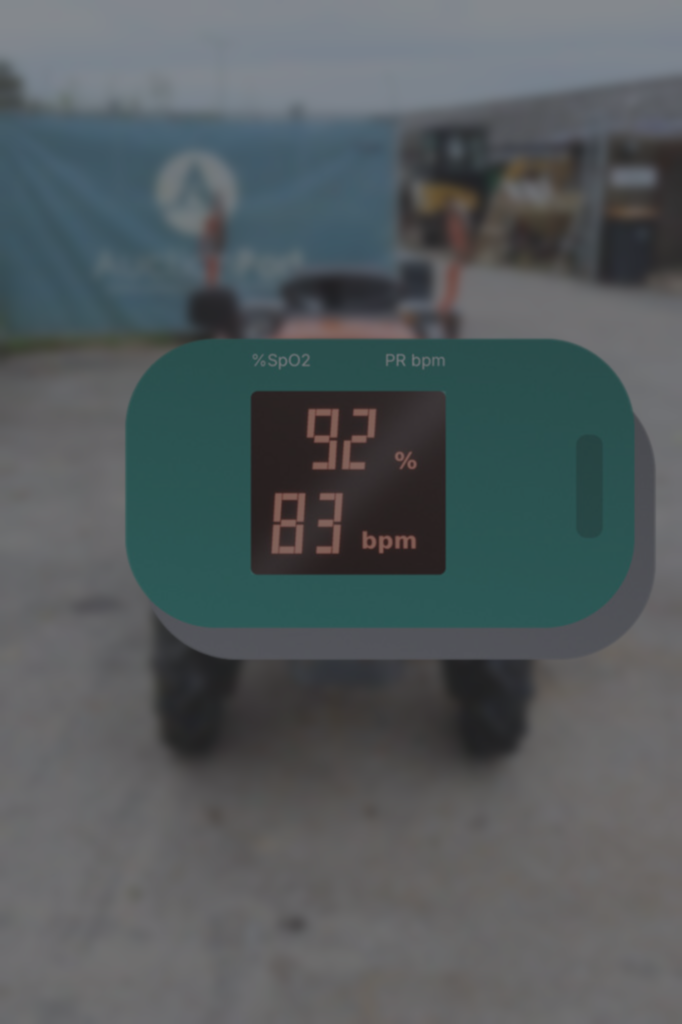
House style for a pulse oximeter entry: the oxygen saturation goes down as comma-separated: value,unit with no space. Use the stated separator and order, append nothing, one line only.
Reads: 92,%
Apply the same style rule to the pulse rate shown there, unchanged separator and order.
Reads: 83,bpm
